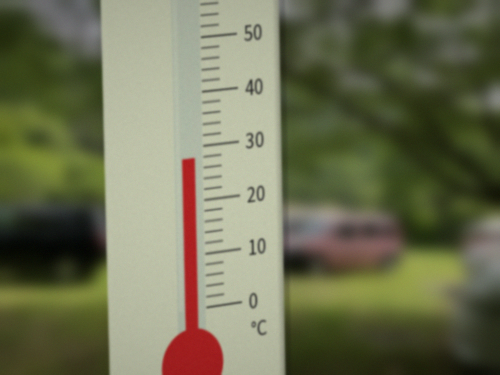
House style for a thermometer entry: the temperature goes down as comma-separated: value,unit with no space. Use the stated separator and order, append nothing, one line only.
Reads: 28,°C
